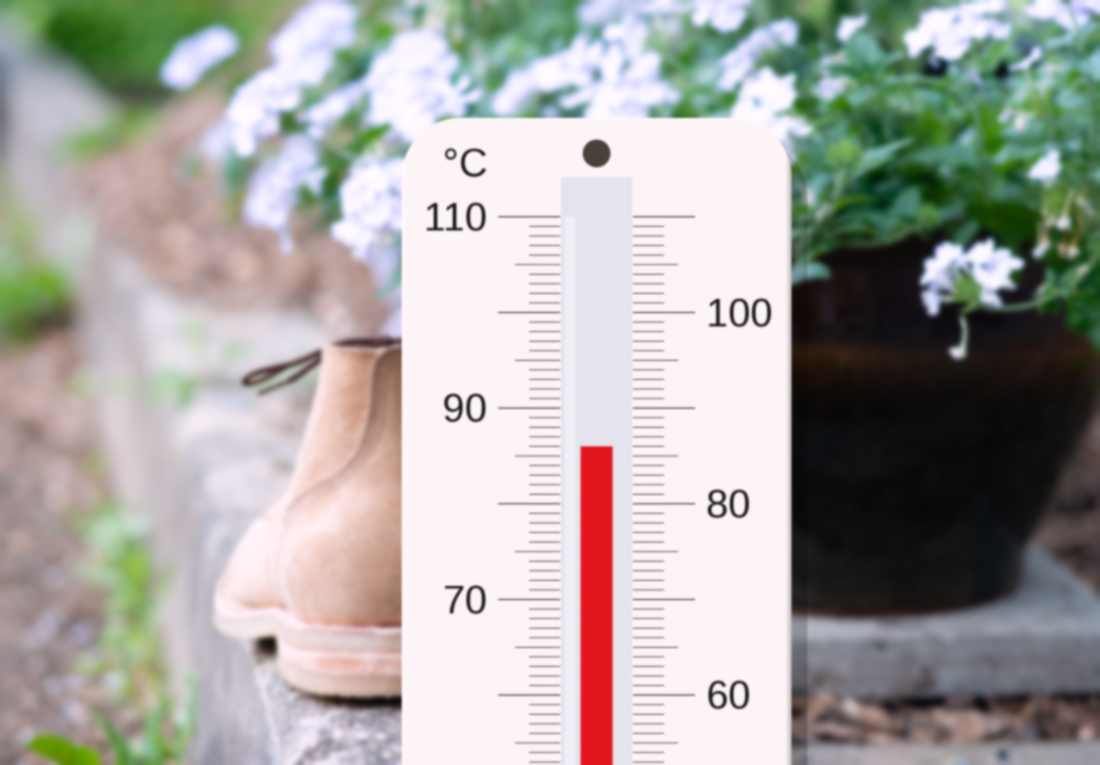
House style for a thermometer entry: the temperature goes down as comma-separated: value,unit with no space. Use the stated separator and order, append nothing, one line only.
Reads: 86,°C
